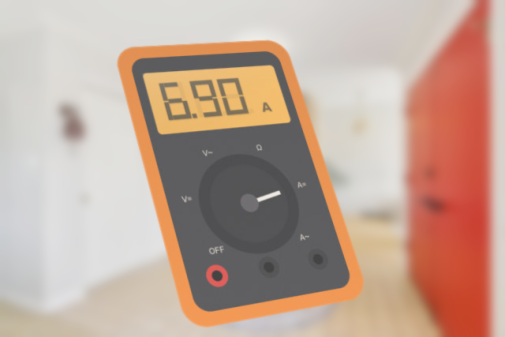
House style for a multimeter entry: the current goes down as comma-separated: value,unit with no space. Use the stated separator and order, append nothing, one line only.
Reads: 6.90,A
